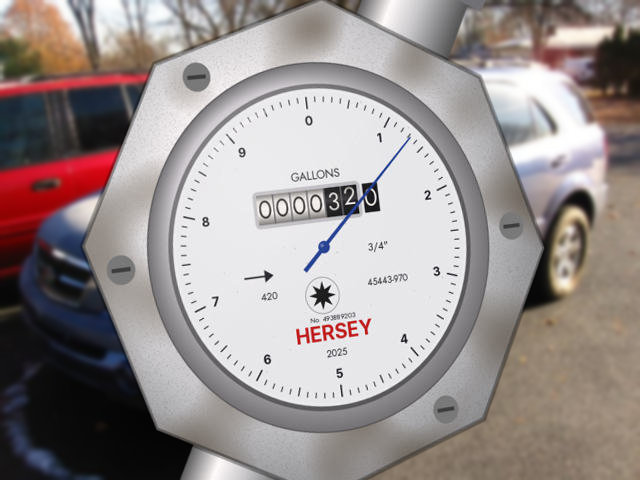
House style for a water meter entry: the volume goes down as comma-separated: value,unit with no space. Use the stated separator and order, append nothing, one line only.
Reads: 321.3,gal
